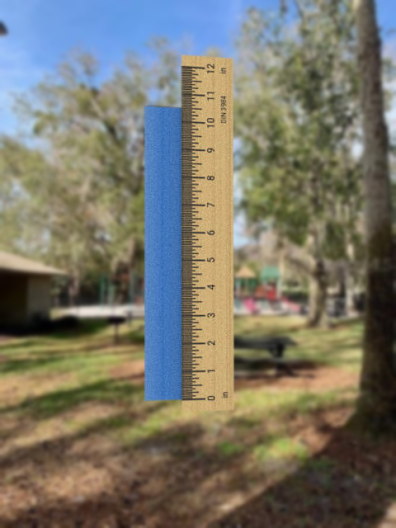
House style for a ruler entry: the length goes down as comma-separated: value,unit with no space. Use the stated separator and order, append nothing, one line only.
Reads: 10.5,in
